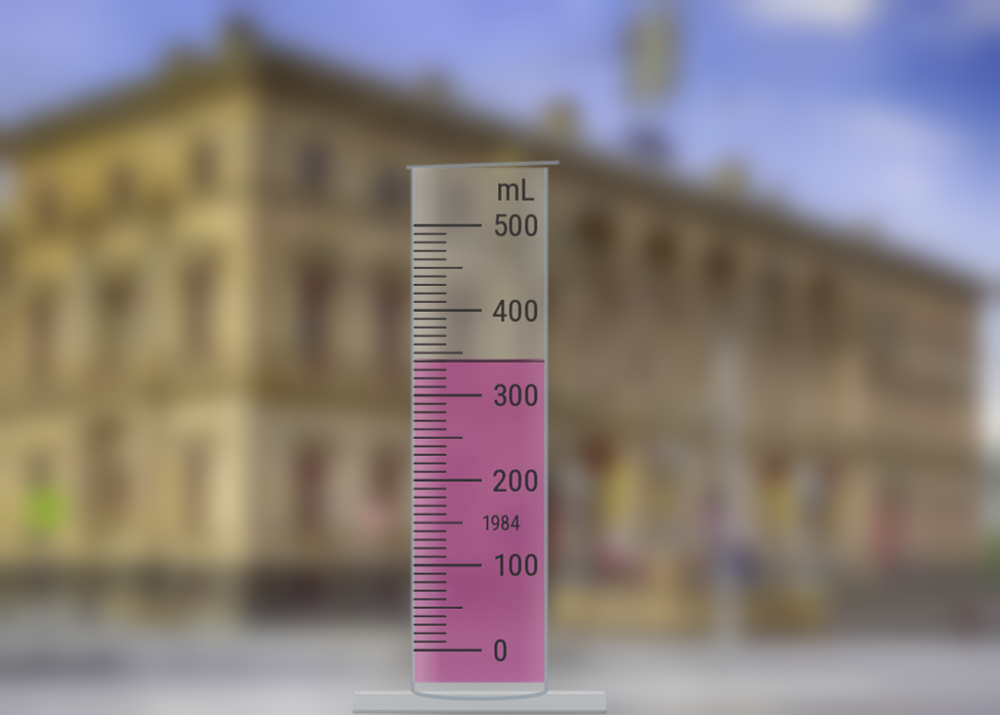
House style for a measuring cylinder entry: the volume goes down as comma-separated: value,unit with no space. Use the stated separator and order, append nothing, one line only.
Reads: 340,mL
